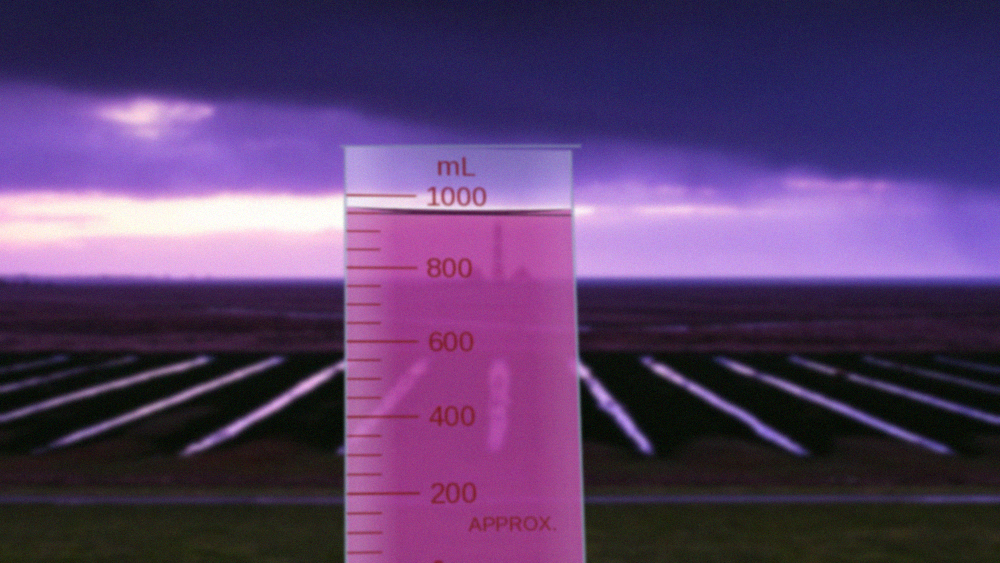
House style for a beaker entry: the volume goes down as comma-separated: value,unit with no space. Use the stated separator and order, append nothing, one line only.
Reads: 950,mL
